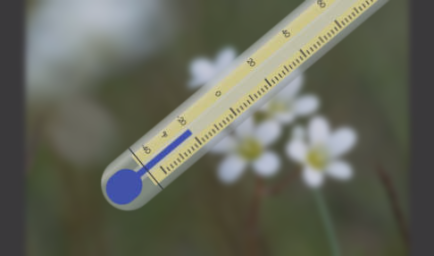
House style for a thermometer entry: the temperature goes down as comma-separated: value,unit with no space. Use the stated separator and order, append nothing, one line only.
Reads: -20,°F
